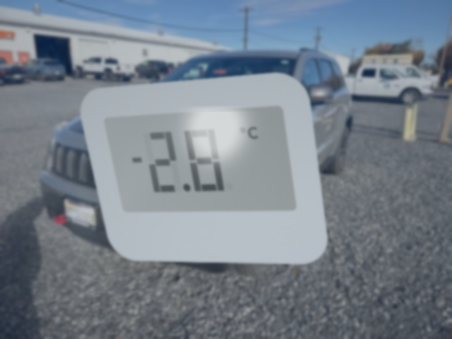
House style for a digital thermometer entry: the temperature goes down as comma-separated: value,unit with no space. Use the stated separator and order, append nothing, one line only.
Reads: -2.8,°C
